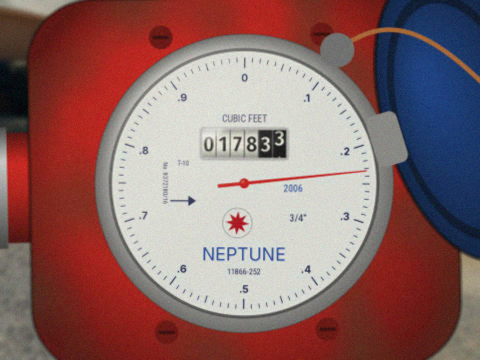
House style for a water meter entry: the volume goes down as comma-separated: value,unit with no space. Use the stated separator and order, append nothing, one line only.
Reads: 17833.23,ft³
